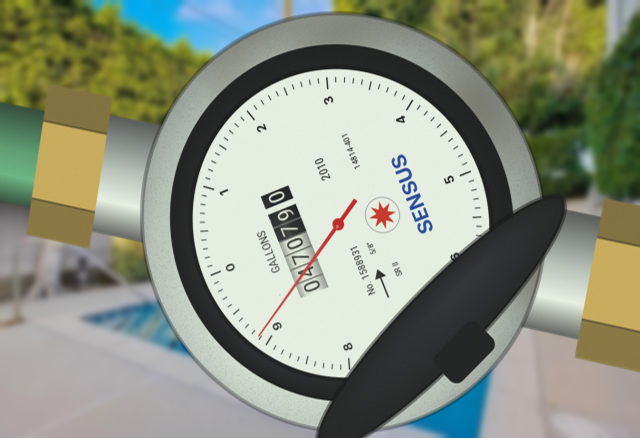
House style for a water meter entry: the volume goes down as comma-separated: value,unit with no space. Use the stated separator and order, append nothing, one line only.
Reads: 470789.1,gal
